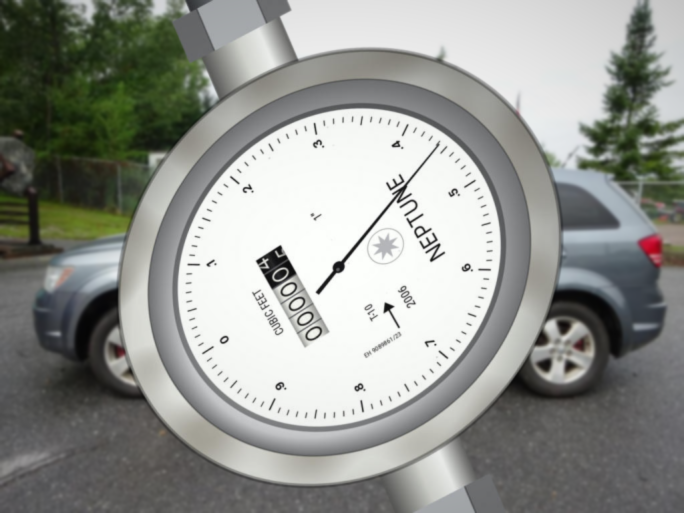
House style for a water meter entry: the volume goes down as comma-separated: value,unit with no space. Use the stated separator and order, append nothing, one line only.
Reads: 4.44,ft³
